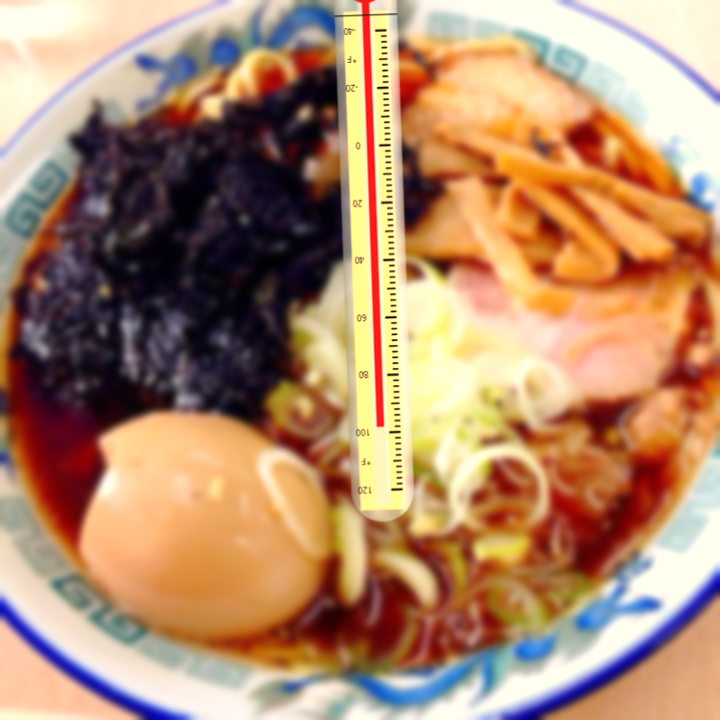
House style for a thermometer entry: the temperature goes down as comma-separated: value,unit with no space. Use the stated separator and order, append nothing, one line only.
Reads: 98,°F
